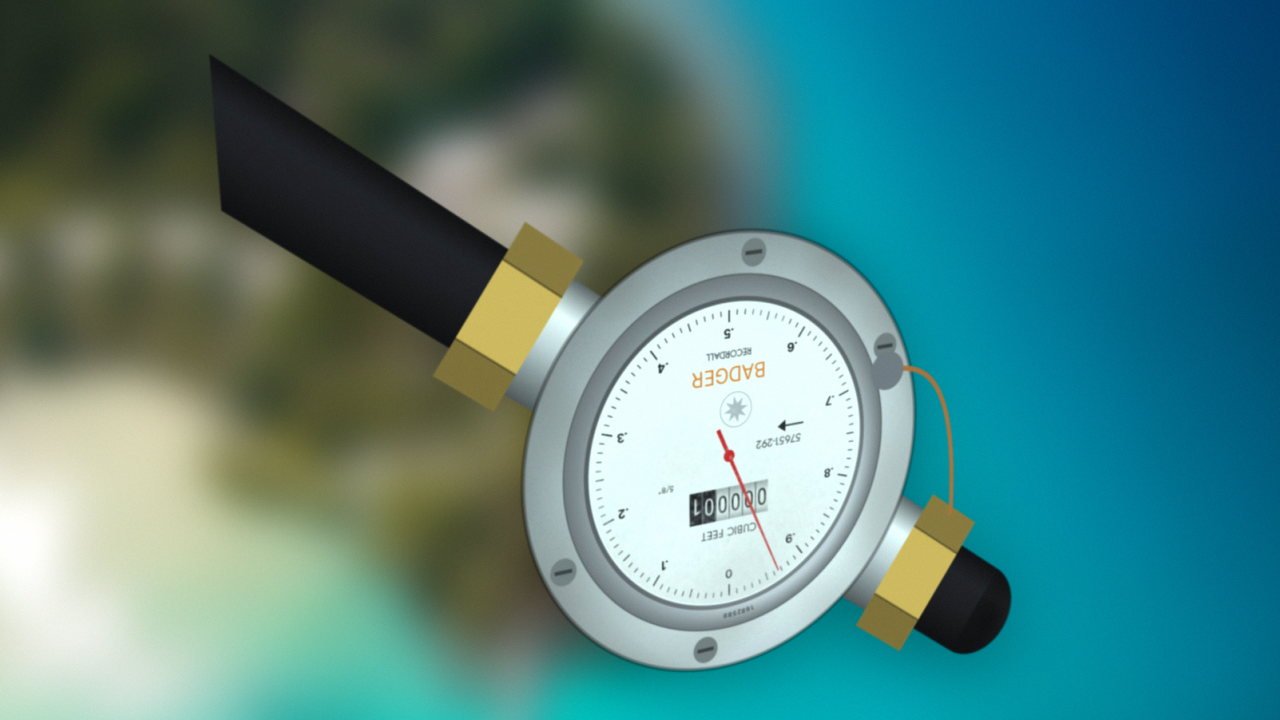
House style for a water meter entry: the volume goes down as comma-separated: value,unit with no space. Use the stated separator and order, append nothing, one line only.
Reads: 0.93,ft³
